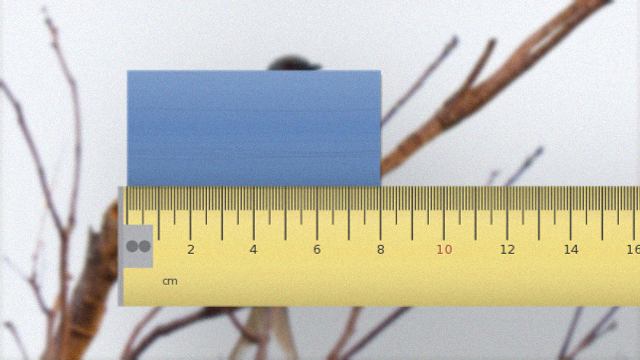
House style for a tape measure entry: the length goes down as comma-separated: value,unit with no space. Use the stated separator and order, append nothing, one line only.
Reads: 8,cm
